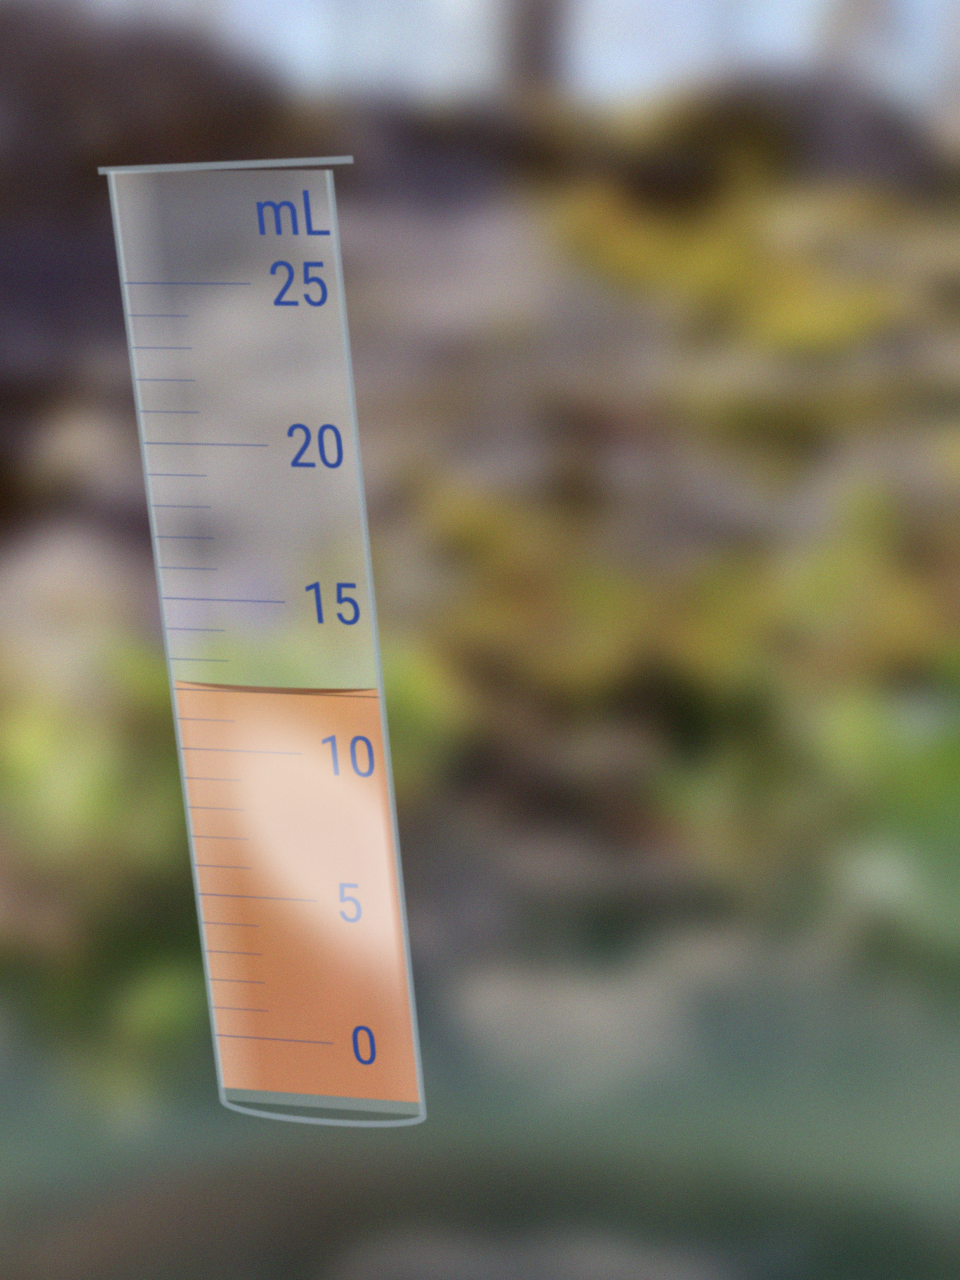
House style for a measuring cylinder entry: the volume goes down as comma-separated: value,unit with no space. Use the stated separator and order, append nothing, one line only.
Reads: 12,mL
